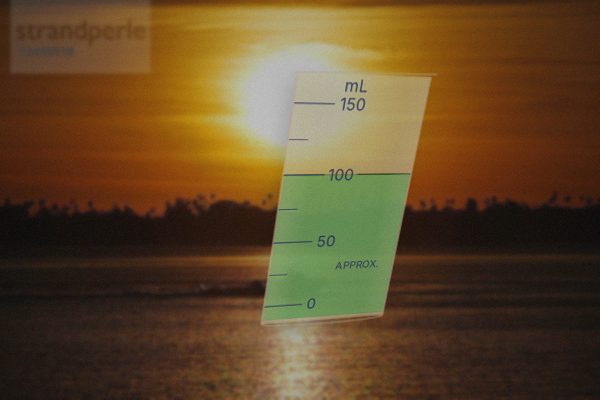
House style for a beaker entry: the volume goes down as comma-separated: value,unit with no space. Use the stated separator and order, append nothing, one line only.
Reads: 100,mL
